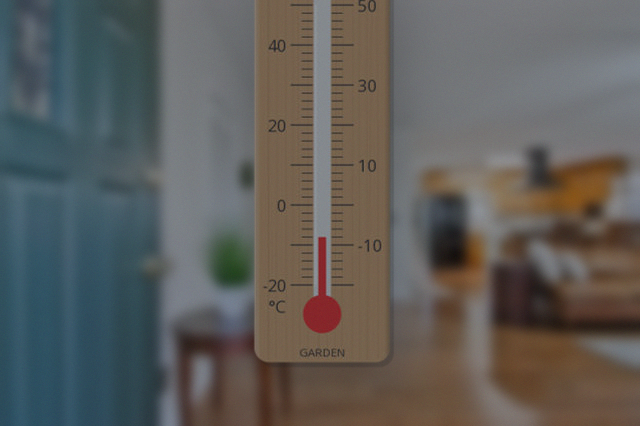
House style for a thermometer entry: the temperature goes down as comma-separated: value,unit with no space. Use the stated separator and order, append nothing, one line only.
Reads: -8,°C
